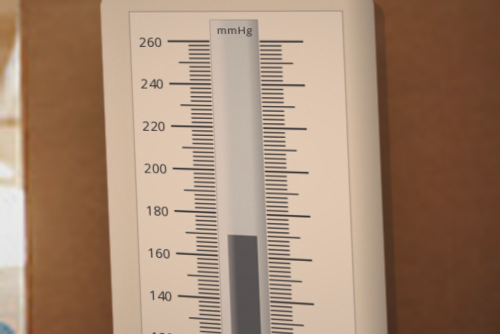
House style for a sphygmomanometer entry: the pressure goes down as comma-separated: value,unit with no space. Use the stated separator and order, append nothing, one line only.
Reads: 170,mmHg
